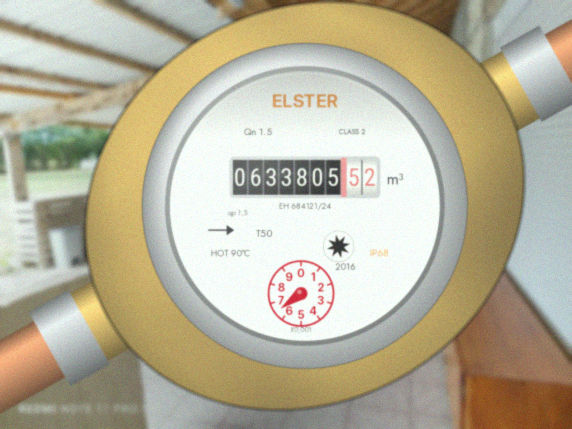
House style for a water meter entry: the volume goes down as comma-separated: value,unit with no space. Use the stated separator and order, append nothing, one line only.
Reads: 633805.526,m³
